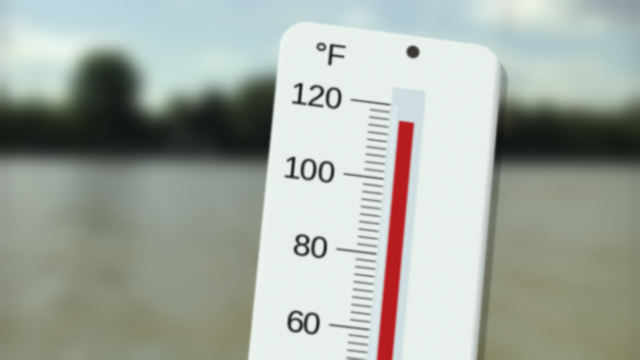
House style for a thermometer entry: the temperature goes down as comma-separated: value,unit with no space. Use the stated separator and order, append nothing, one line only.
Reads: 116,°F
